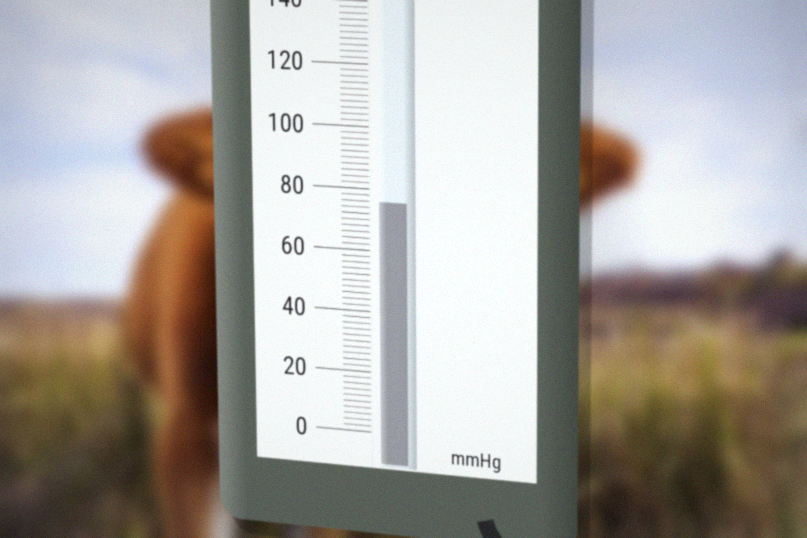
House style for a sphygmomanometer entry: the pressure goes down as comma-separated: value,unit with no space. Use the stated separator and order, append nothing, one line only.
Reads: 76,mmHg
